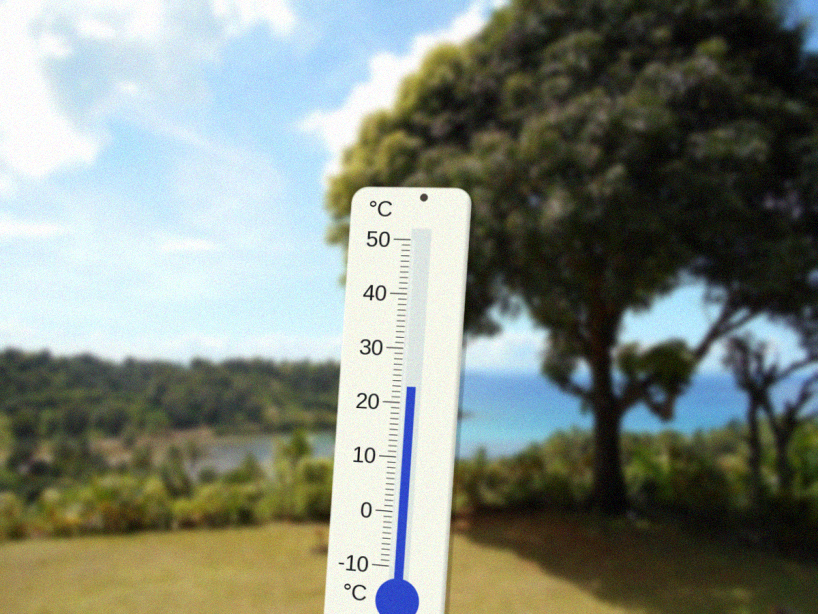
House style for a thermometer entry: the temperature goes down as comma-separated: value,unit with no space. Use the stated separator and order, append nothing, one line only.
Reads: 23,°C
